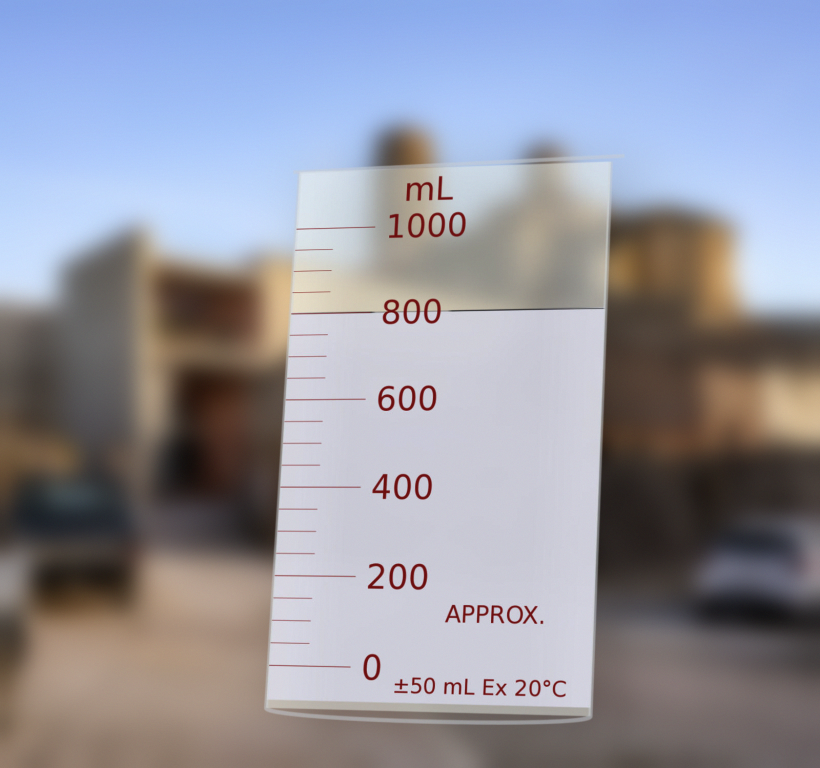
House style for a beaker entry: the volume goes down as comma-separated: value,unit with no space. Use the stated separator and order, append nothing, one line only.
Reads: 800,mL
